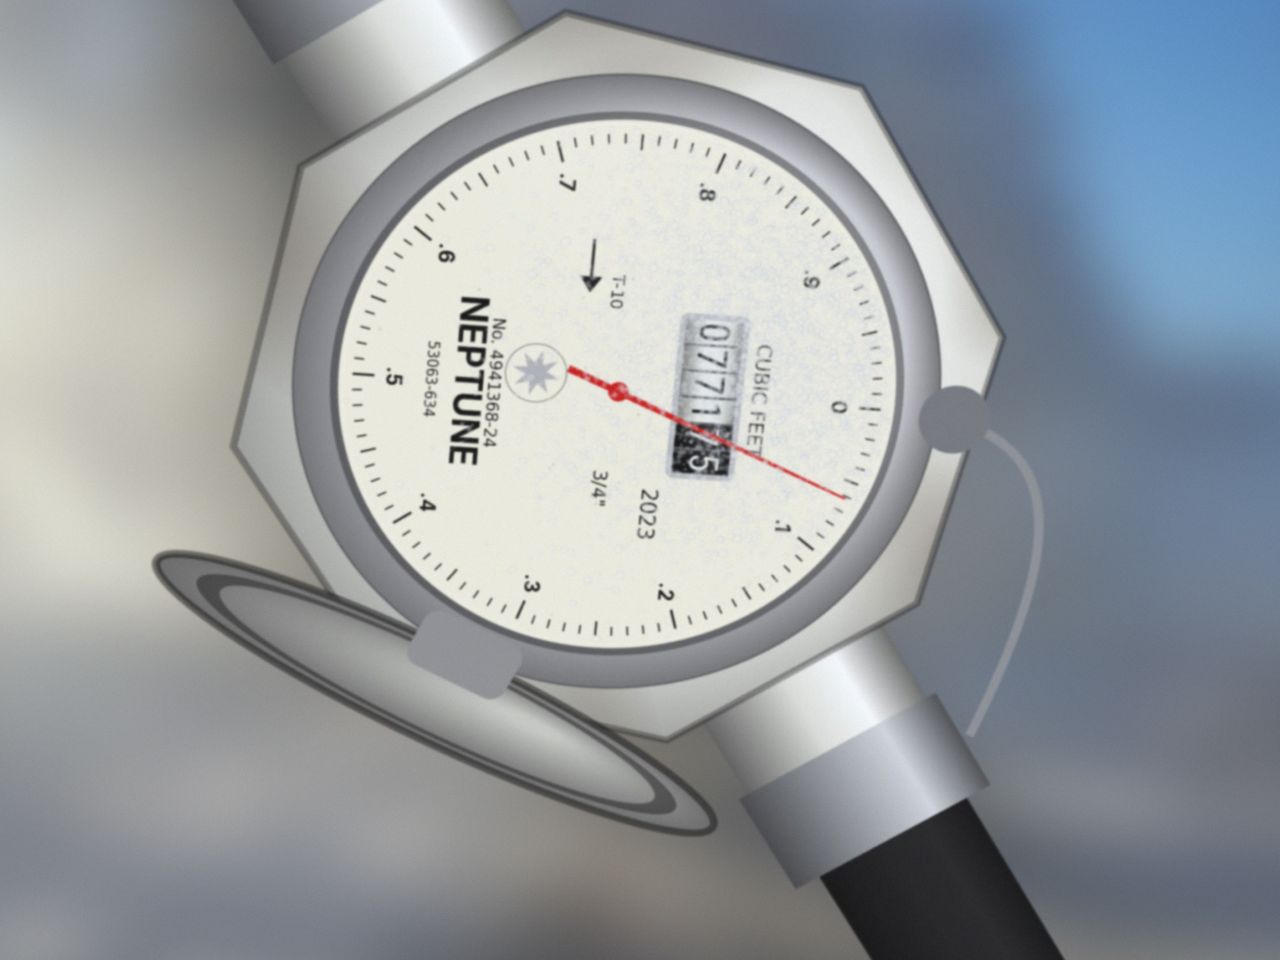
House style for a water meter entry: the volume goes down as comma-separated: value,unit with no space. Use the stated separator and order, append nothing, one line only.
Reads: 77175.06,ft³
